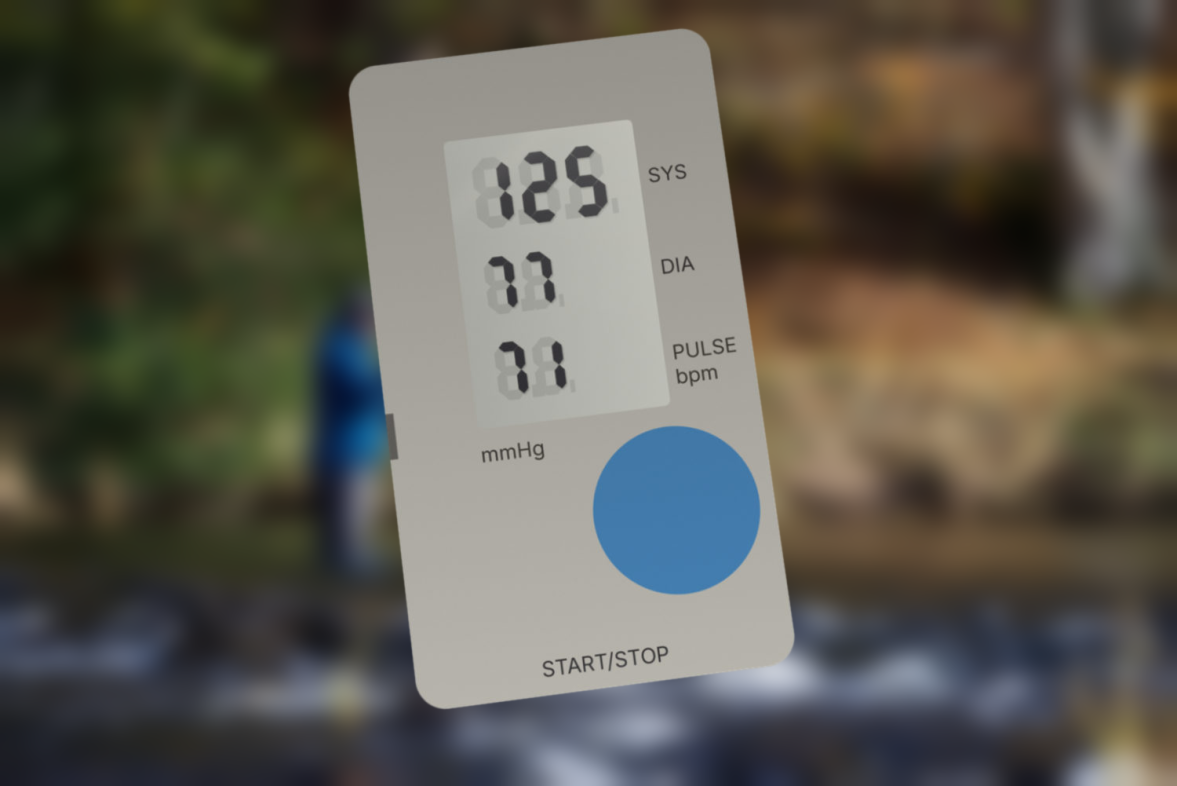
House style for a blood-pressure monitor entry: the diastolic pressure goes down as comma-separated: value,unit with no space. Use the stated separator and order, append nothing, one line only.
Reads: 77,mmHg
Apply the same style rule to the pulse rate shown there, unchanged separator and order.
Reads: 71,bpm
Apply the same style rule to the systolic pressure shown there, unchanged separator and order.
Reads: 125,mmHg
